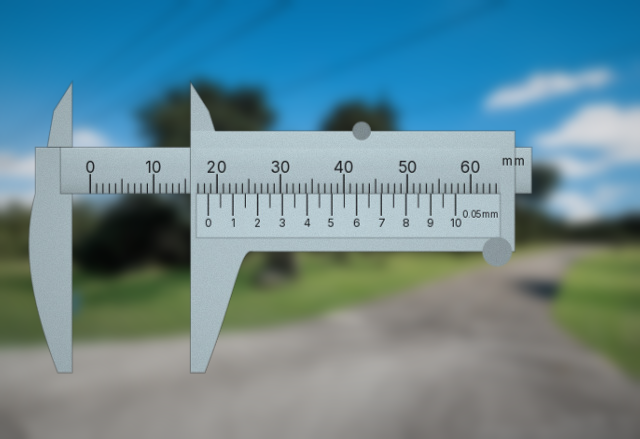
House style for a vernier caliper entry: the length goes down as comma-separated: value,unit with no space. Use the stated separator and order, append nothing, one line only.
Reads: 18.6,mm
